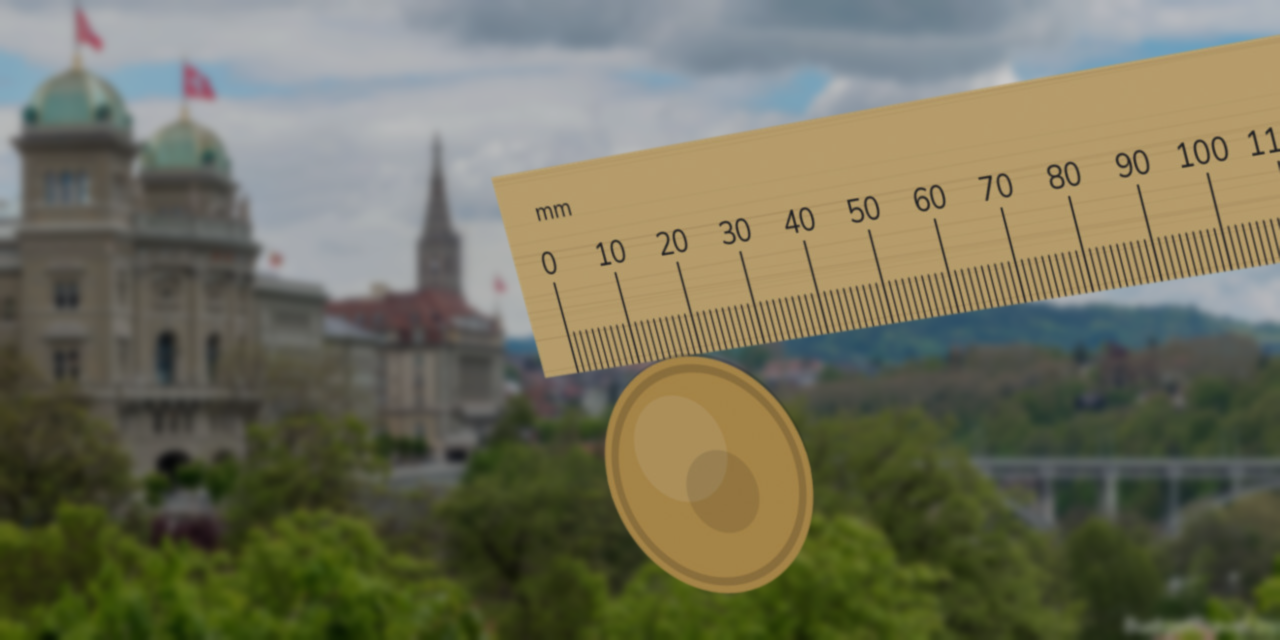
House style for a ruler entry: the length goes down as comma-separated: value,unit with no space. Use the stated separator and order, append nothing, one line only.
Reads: 32,mm
